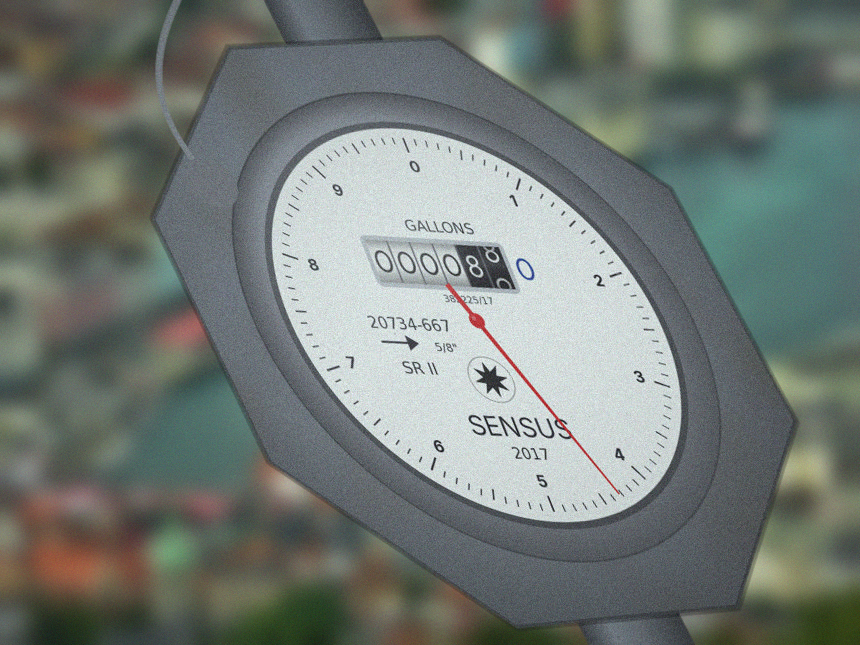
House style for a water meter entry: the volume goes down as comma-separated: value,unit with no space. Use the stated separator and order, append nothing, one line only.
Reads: 884.3,gal
